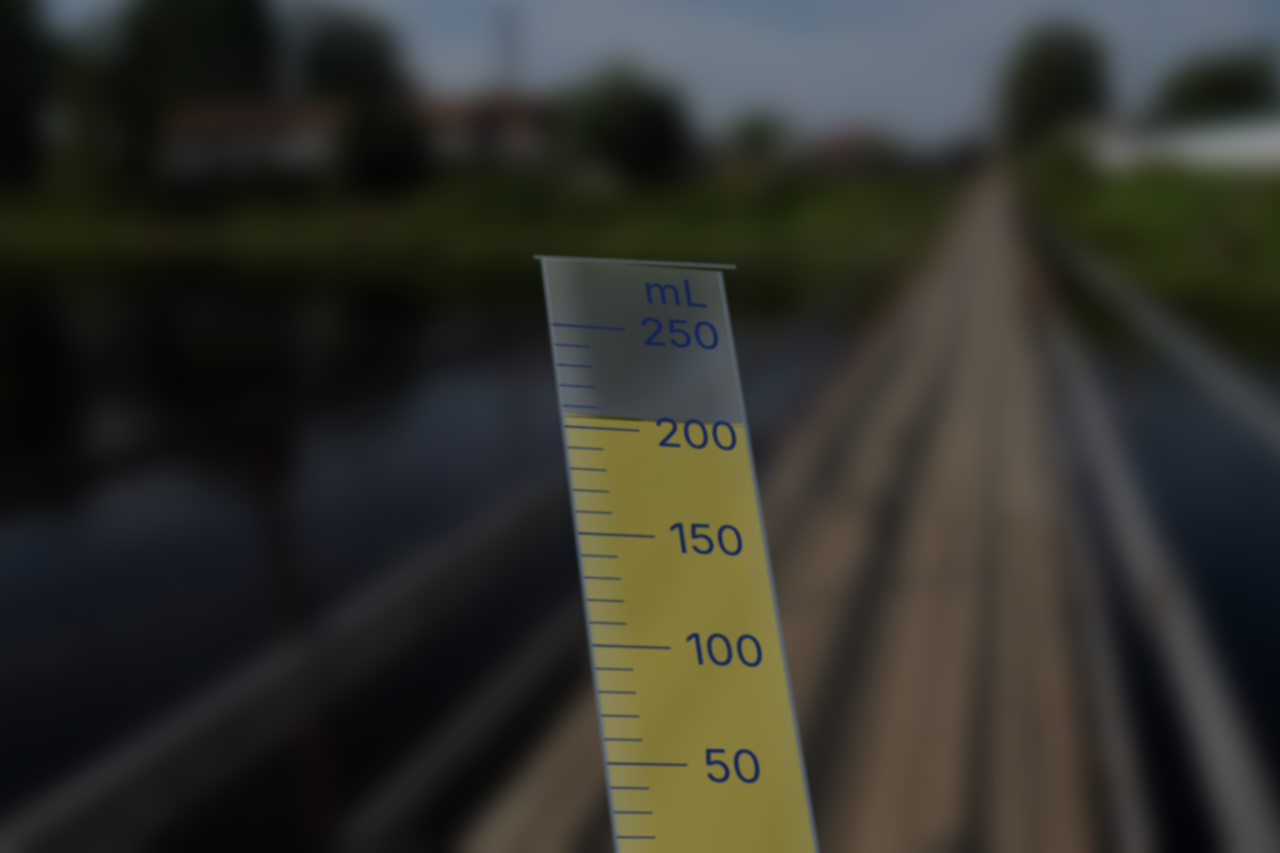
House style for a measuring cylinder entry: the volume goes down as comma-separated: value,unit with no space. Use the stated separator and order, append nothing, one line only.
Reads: 205,mL
